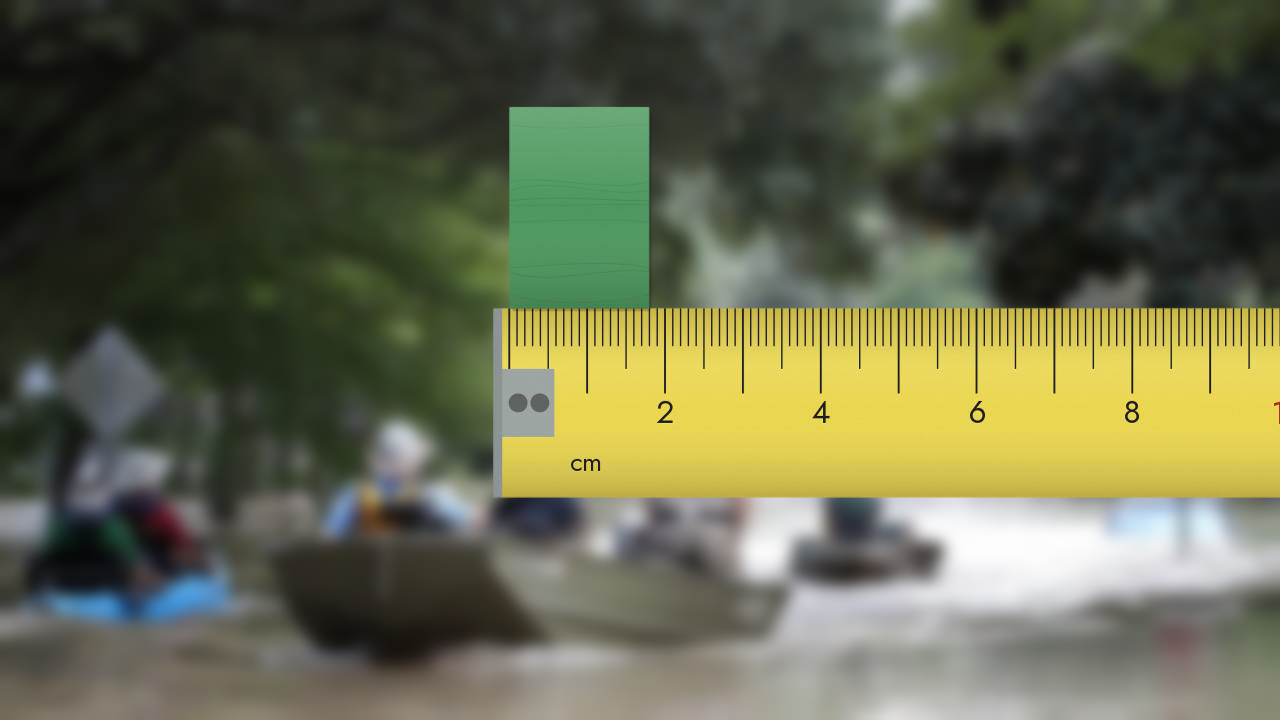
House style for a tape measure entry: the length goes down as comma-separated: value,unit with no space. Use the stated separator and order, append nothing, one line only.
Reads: 1.8,cm
